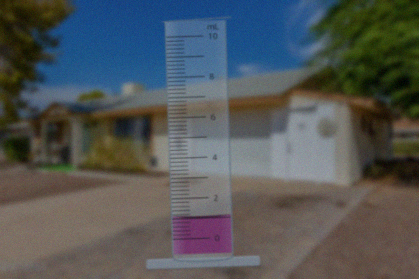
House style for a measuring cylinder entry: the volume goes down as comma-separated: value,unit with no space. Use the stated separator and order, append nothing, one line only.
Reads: 1,mL
